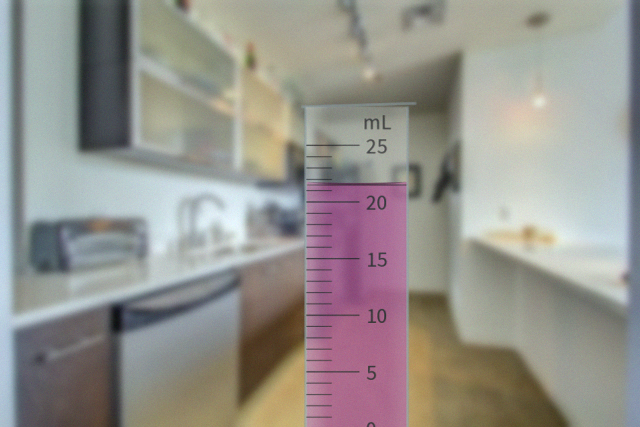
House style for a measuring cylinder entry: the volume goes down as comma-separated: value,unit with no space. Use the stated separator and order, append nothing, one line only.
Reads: 21.5,mL
